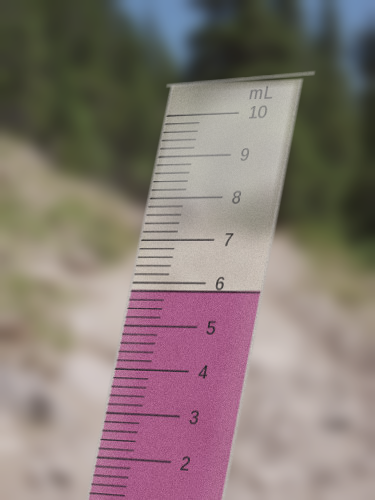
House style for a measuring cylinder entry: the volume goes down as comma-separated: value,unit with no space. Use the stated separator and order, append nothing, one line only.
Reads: 5.8,mL
